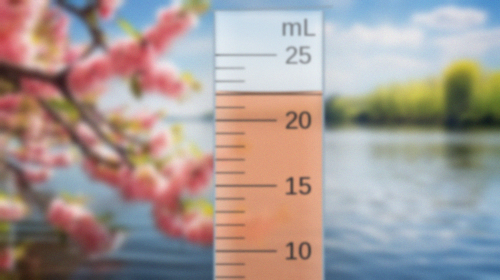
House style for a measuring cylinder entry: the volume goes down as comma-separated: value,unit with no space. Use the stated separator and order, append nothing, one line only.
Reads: 22,mL
